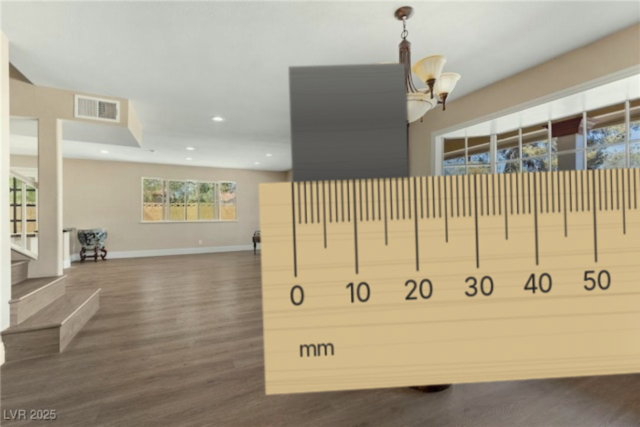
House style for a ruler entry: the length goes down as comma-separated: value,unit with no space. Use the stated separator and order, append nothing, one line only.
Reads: 19,mm
